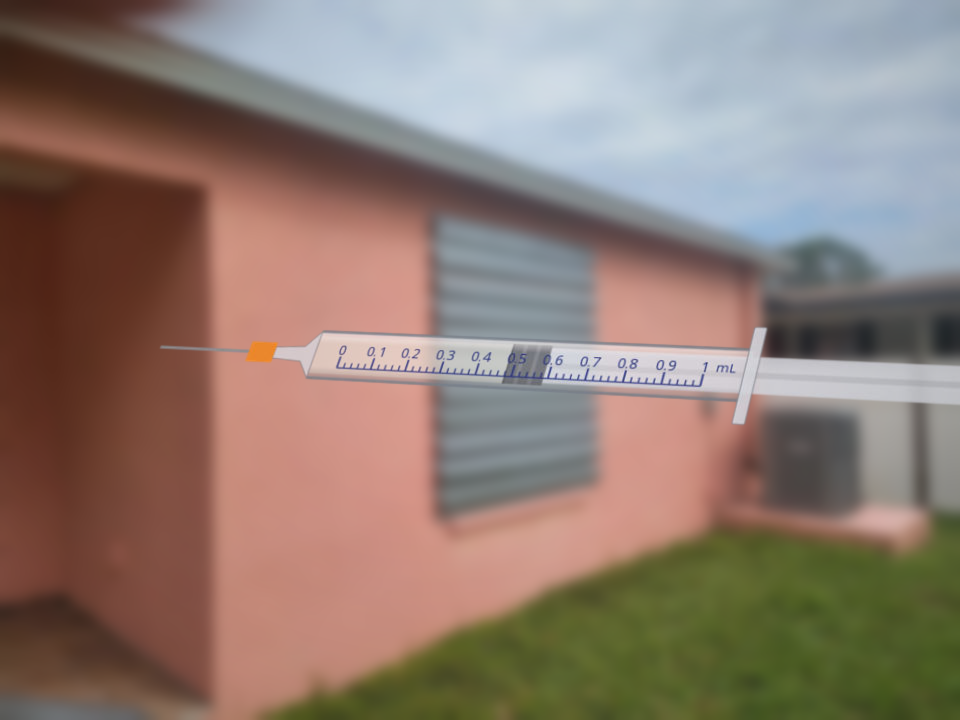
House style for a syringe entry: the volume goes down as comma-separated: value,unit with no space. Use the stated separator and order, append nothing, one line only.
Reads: 0.48,mL
